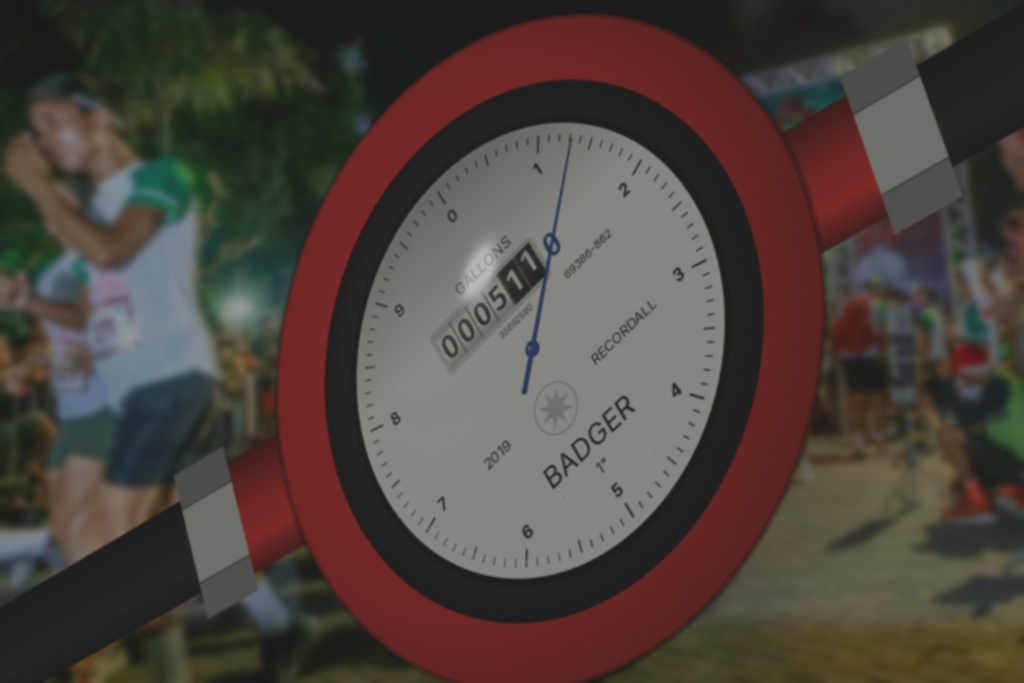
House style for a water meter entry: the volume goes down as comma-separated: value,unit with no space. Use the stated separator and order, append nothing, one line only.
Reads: 5111.3,gal
